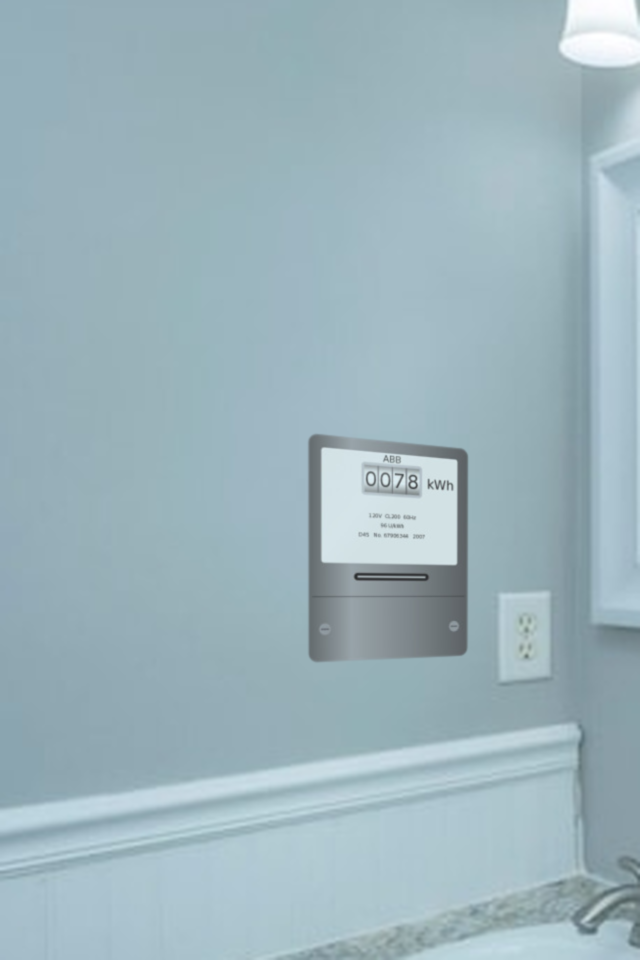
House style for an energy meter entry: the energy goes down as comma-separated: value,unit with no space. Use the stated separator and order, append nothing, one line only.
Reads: 78,kWh
